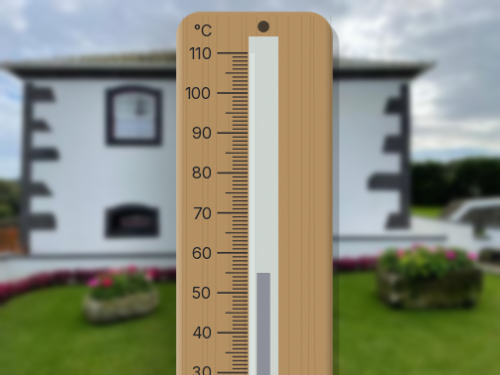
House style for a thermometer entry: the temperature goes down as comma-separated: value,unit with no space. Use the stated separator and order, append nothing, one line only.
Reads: 55,°C
